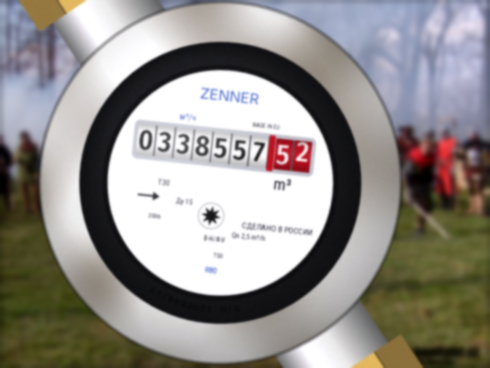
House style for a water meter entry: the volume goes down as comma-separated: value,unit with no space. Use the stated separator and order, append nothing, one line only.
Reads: 338557.52,m³
